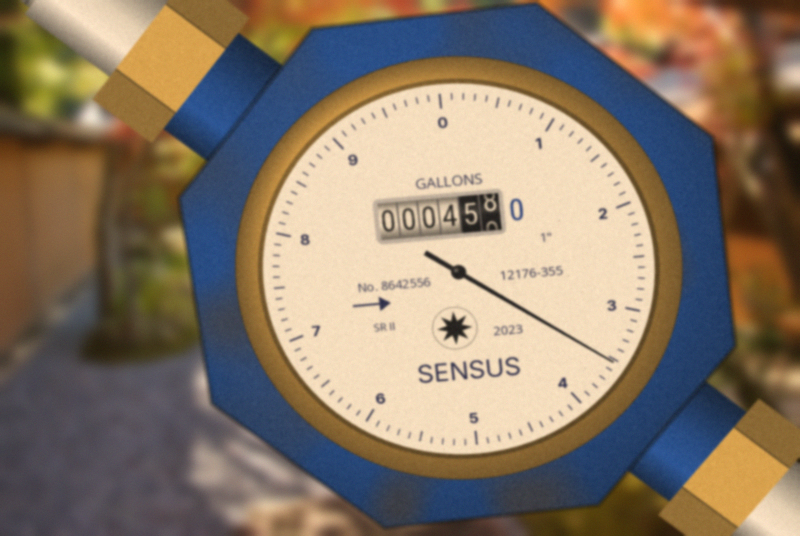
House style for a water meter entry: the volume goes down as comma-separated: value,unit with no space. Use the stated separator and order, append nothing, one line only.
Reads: 4583.5,gal
